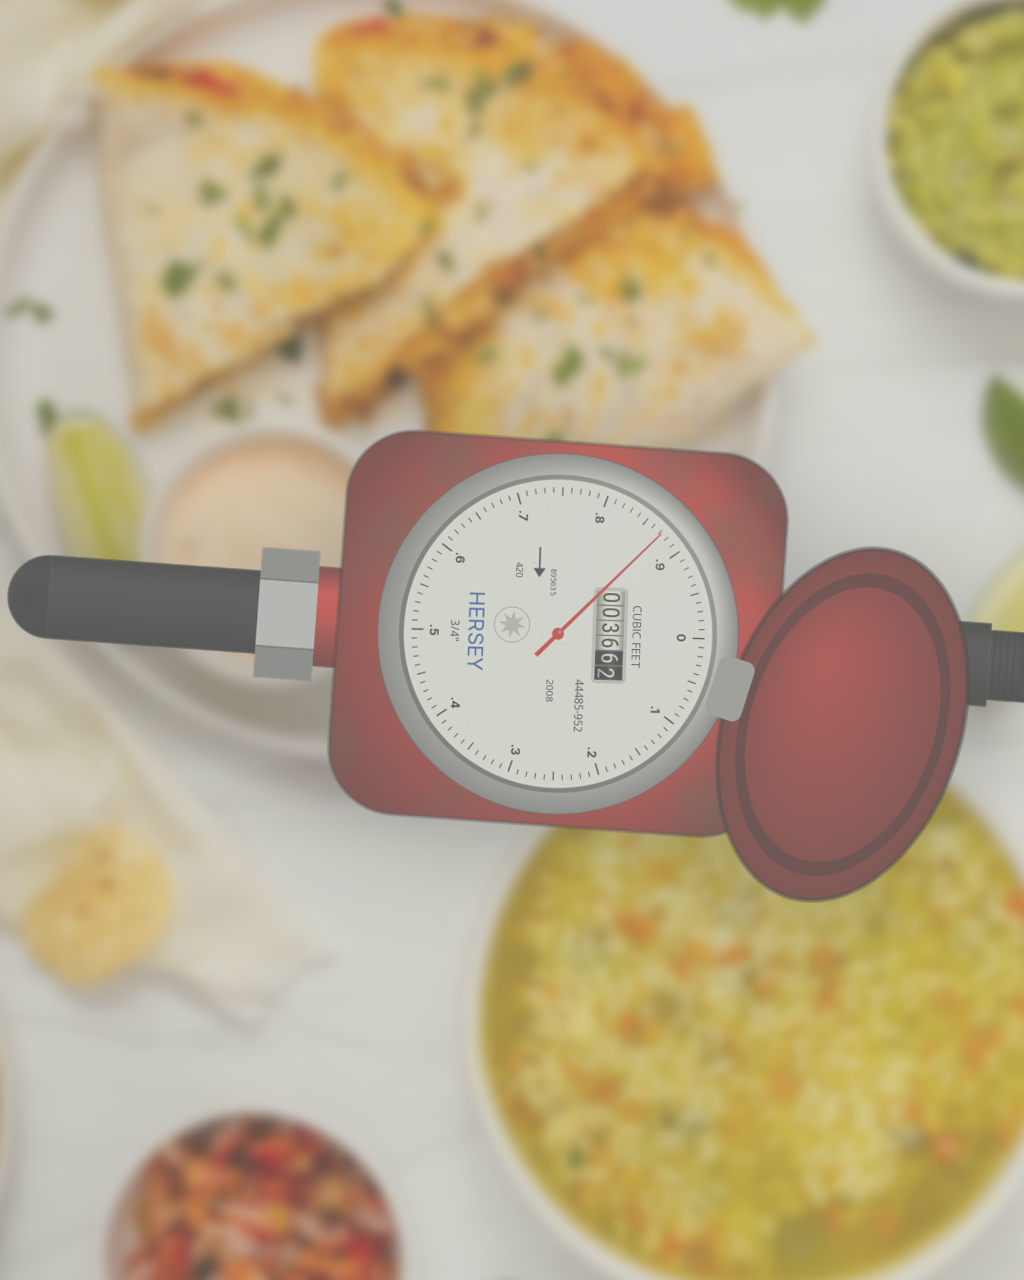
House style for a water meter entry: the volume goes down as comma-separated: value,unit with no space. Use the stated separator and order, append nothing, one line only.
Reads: 3661.87,ft³
